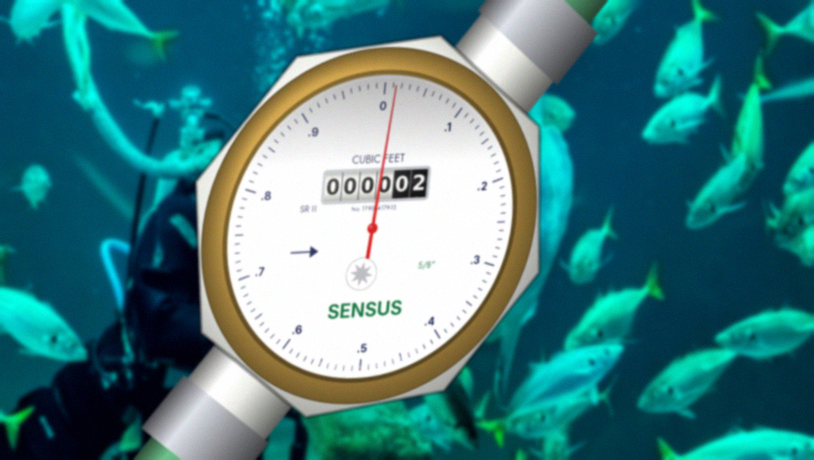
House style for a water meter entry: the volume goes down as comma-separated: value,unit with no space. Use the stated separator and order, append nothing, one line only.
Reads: 2.01,ft³
